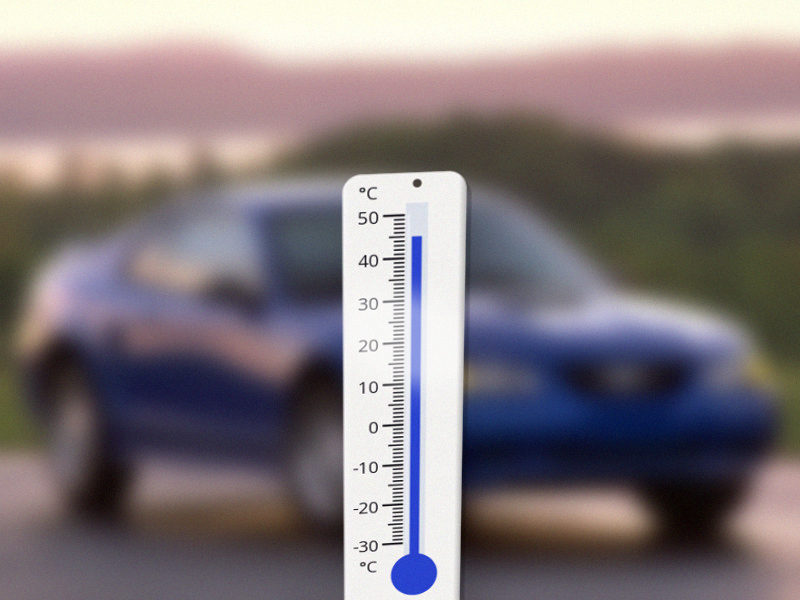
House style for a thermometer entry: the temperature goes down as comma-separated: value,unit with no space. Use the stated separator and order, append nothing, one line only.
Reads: 45,°C
